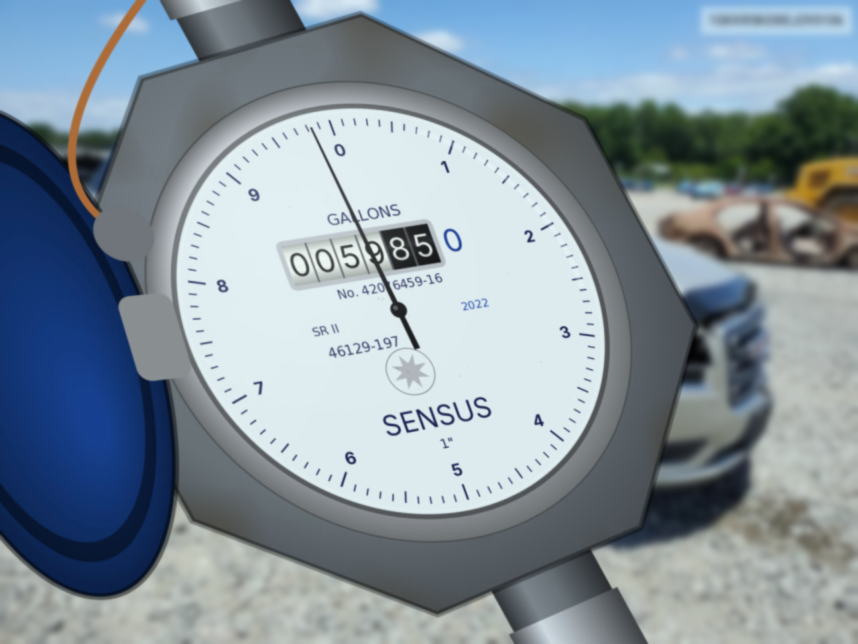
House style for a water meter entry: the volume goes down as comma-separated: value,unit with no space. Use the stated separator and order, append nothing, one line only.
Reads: 59849.8,gal
